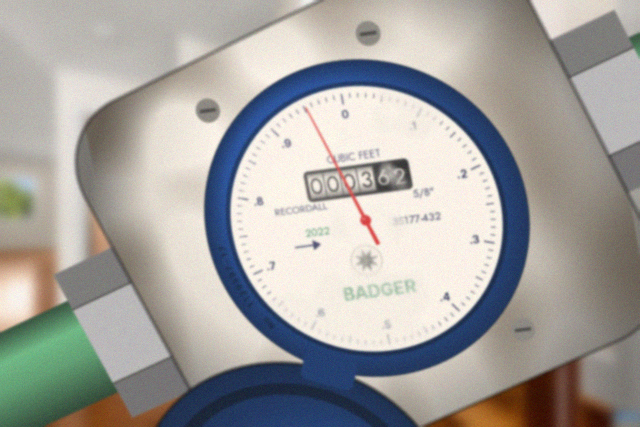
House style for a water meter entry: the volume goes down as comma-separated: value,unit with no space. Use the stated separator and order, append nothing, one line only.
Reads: 361.95,ft³
